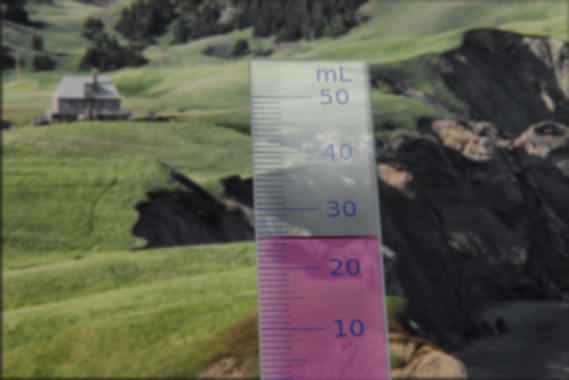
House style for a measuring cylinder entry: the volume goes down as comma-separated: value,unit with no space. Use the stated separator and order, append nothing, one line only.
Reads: 25,mL
